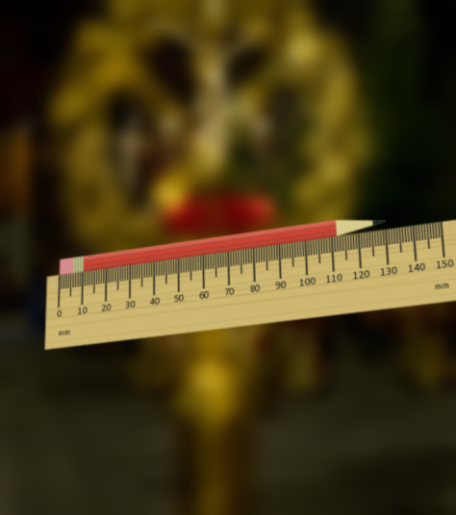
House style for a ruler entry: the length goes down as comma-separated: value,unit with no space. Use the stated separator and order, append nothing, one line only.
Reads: 130,mm
